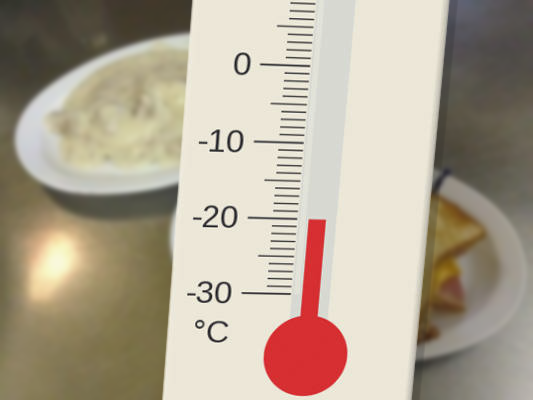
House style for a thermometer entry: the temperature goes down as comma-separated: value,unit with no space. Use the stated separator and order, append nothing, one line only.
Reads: -20,°C
